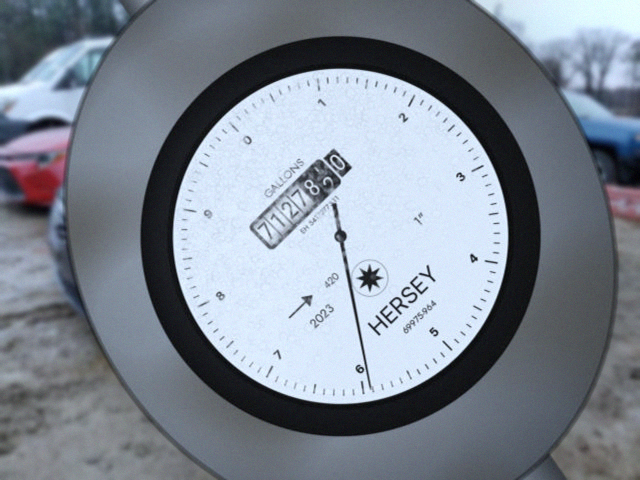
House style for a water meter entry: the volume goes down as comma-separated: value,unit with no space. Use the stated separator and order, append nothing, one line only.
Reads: 7127815.9,gal
